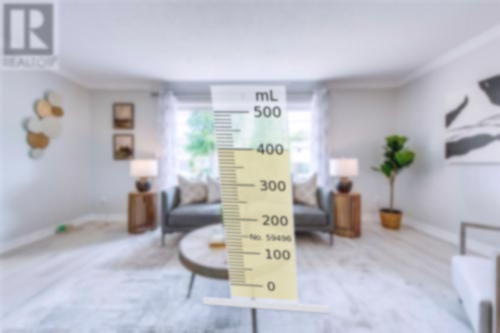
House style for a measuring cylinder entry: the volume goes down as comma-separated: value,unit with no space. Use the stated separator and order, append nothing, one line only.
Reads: 400,mL
